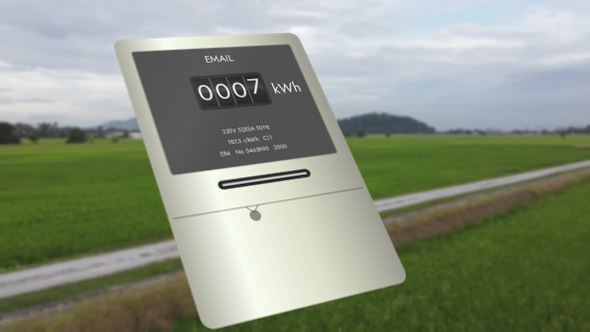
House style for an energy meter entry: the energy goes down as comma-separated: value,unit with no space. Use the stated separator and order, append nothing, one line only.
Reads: 7,kWh
